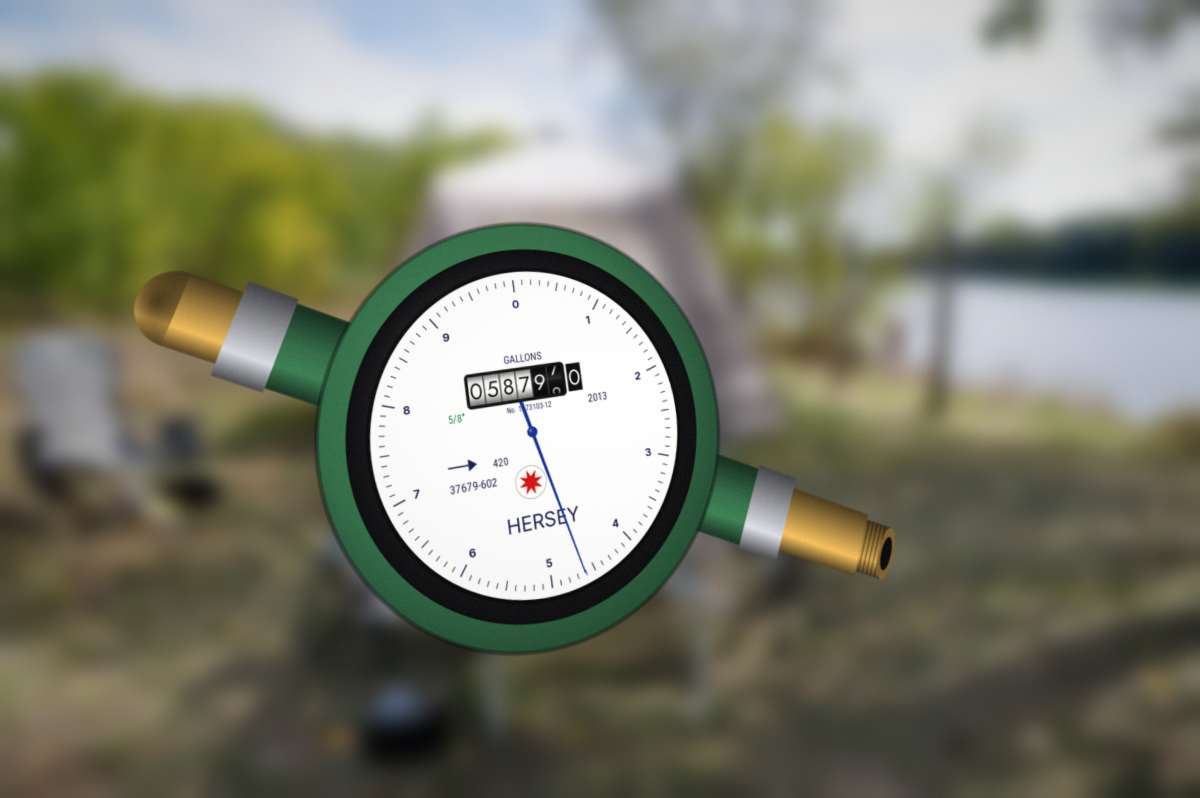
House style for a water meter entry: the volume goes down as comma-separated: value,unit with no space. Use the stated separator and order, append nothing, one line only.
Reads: 587974.6,gal
